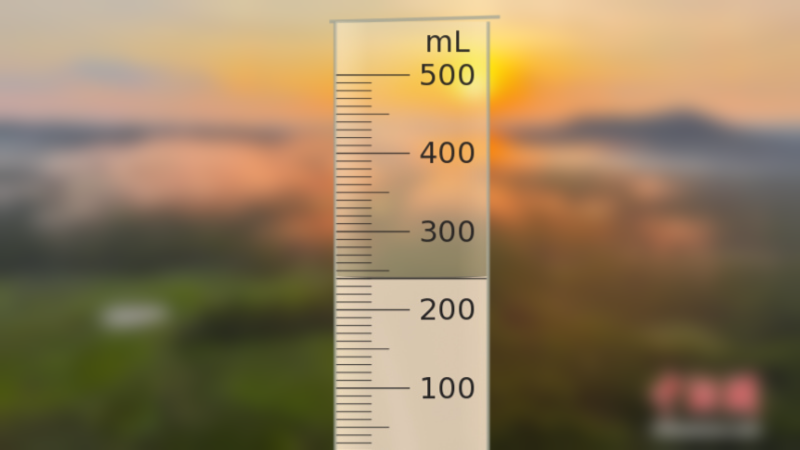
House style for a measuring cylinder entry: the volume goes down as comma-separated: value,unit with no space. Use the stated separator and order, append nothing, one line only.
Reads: 240,mL
